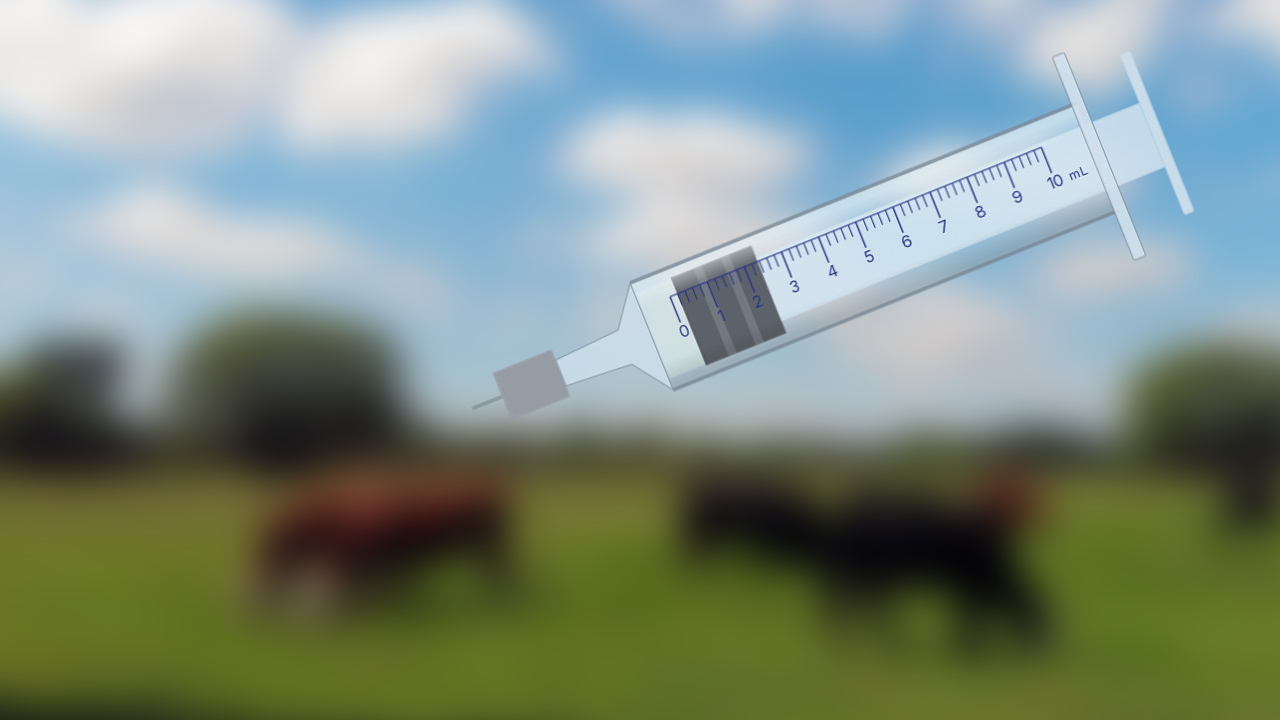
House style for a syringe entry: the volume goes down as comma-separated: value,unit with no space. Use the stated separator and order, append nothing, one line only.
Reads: 0.2,mL
